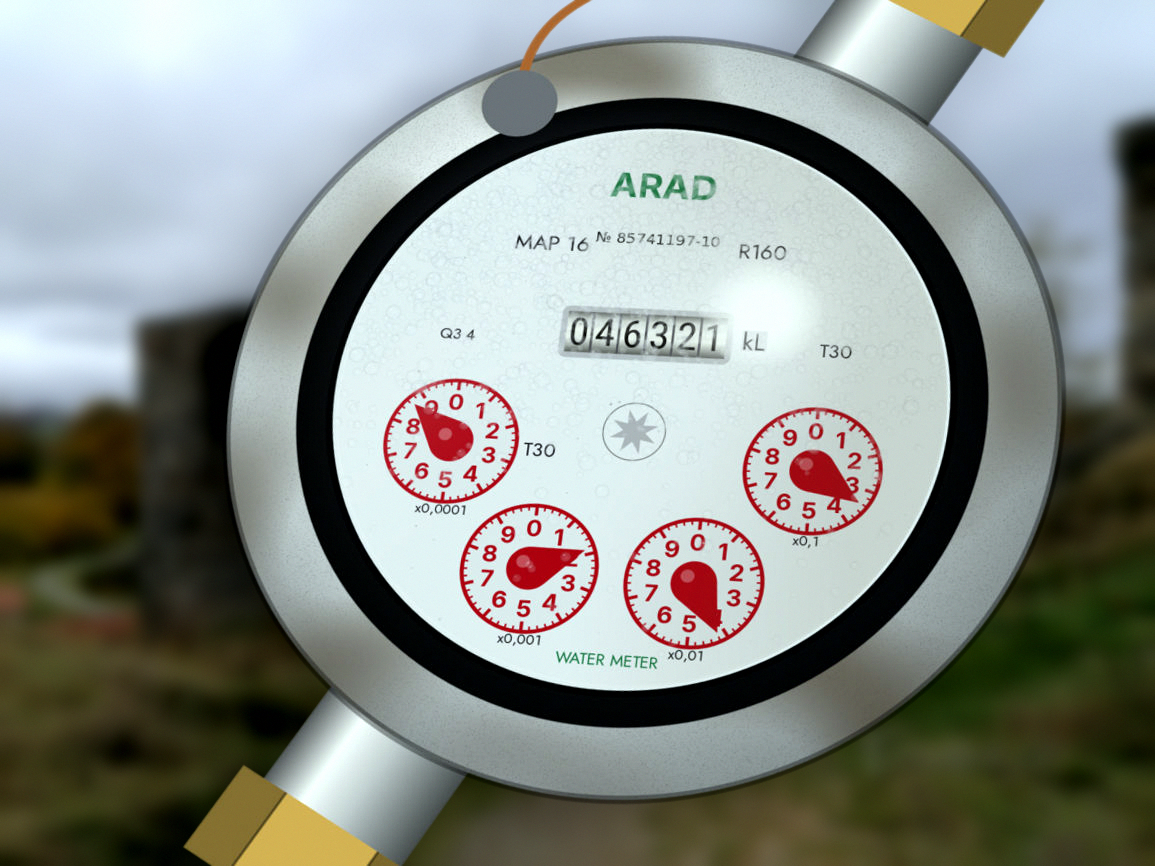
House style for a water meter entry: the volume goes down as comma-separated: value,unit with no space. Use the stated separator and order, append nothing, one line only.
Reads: 46321.3418,kL
